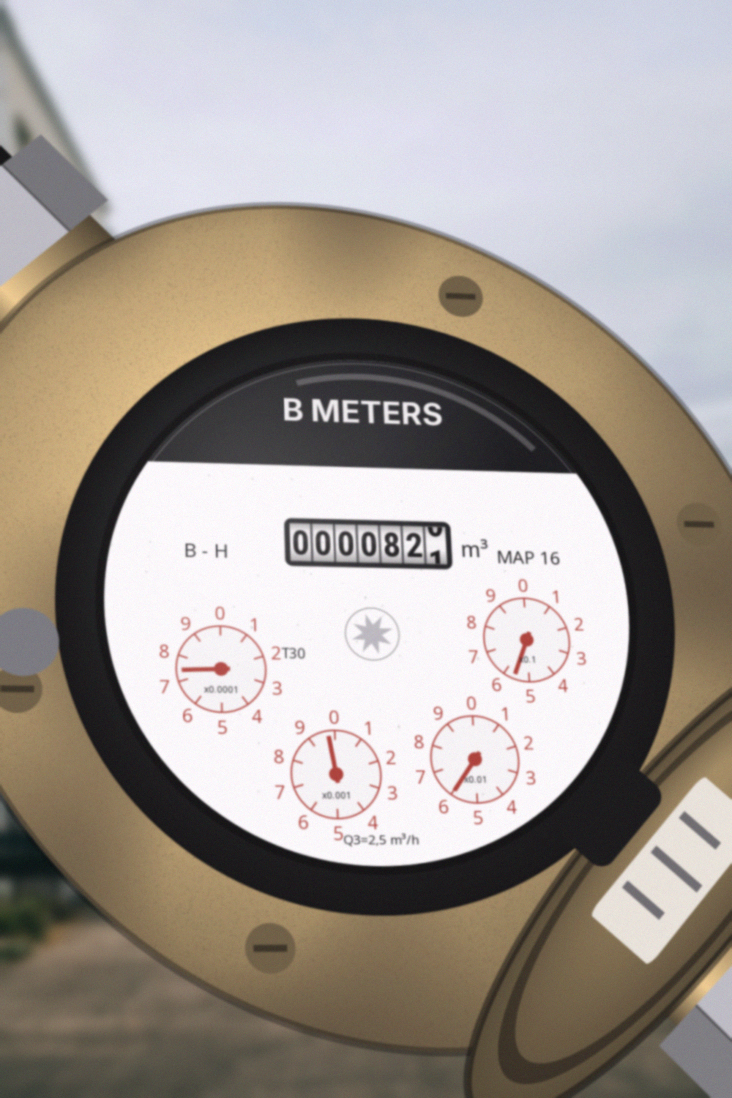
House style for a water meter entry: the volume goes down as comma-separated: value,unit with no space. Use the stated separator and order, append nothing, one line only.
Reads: 820.5597,m³
